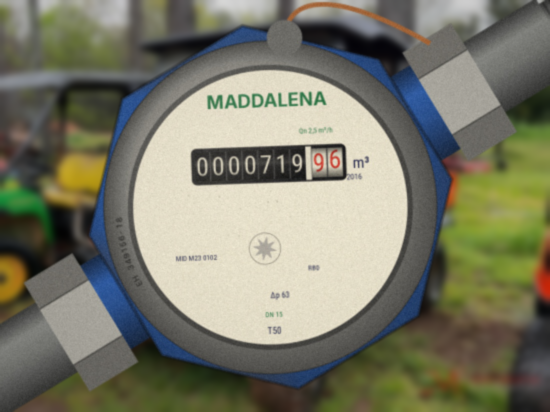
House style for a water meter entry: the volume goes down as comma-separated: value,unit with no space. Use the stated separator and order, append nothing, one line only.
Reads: 719.96,m³
